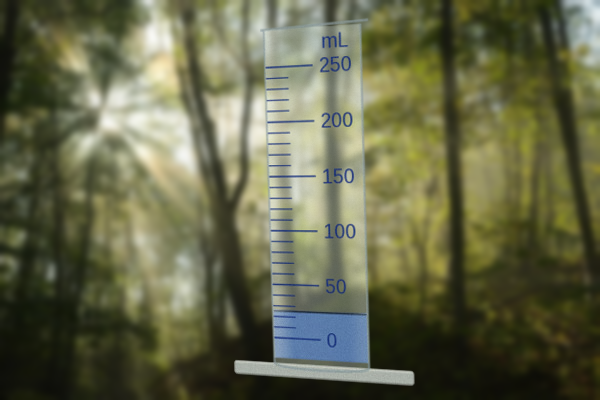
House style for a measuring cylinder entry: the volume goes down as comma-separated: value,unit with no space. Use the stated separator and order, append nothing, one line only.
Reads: 25,mL
